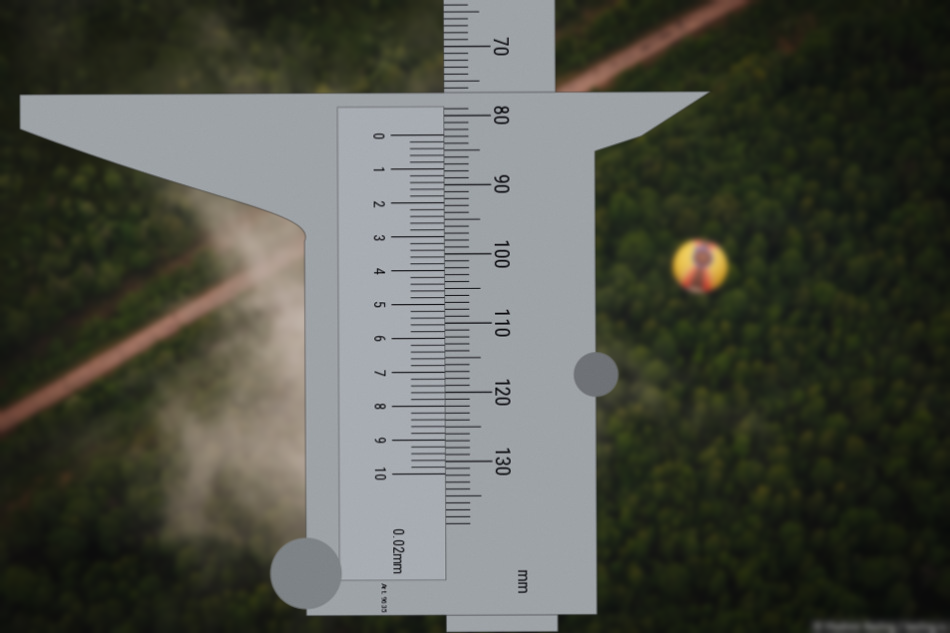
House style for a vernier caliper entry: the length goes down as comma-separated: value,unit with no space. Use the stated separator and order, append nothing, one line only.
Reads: 82.8,mm
